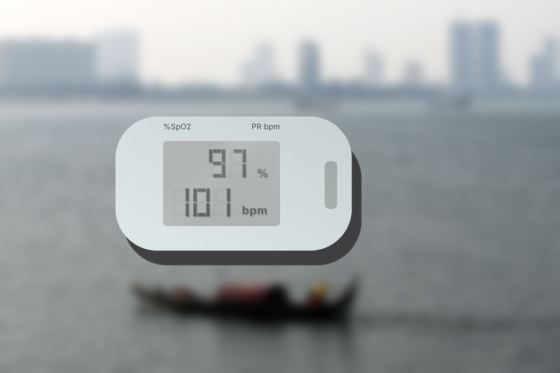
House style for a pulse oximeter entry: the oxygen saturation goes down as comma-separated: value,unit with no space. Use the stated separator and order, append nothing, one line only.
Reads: 97,%
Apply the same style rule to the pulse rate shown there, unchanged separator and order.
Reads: 101,bpm
